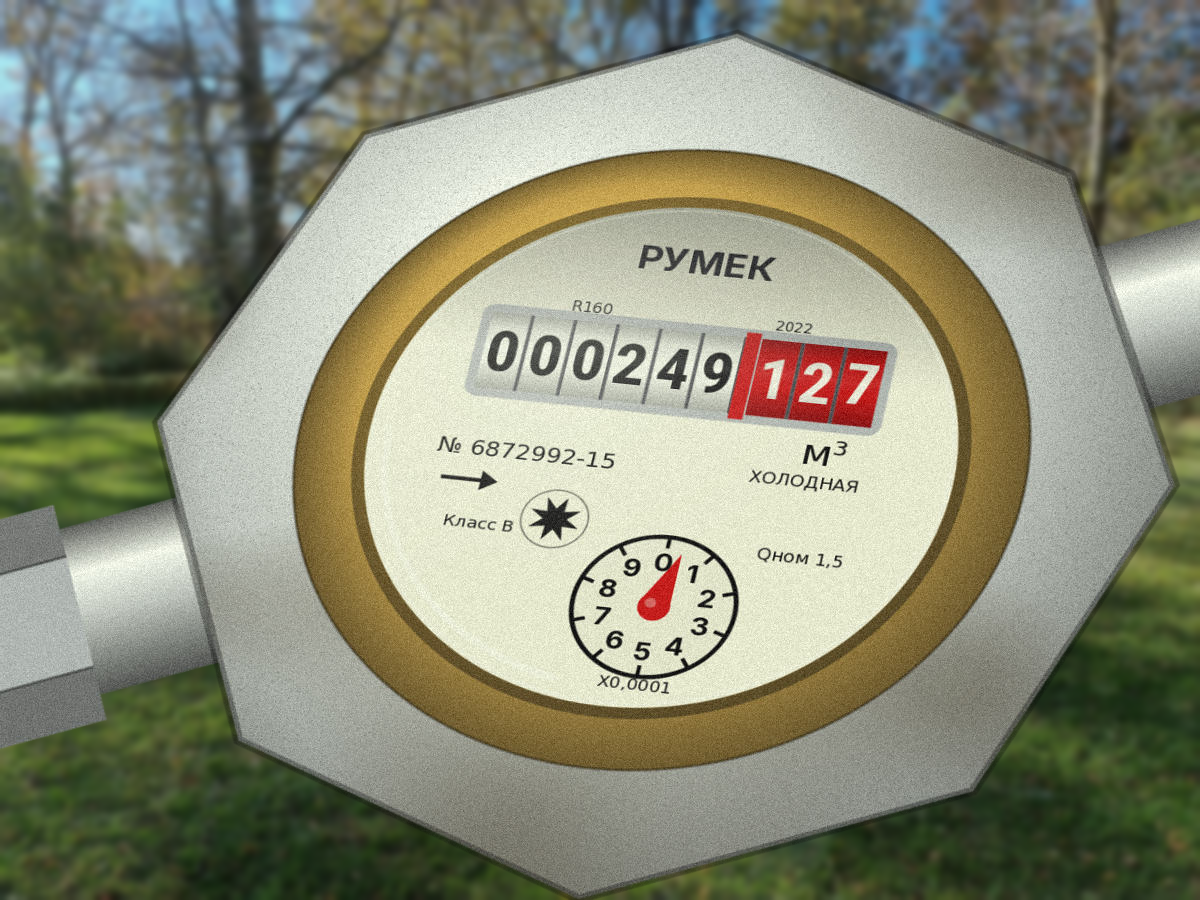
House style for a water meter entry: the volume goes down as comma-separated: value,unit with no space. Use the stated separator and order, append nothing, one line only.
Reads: 249.1270,m³
